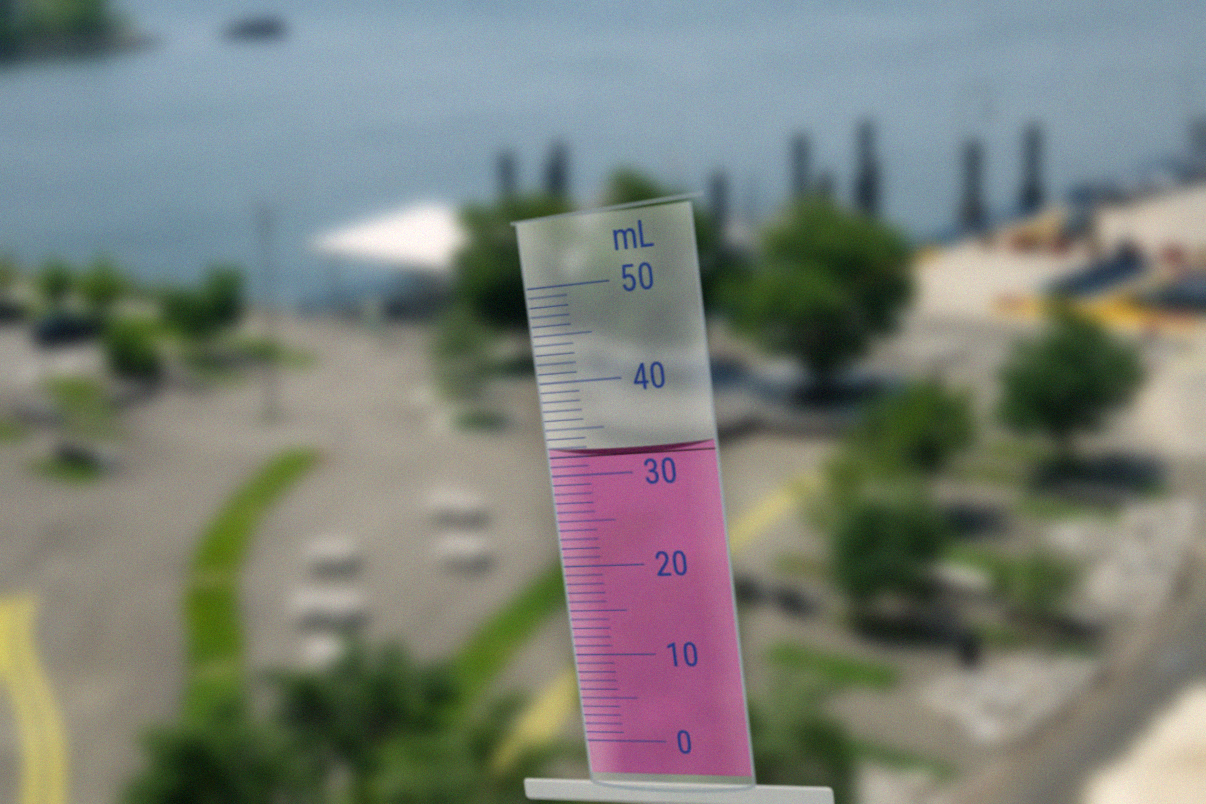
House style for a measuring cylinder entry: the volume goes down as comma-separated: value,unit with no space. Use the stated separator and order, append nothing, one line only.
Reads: 32,mL
